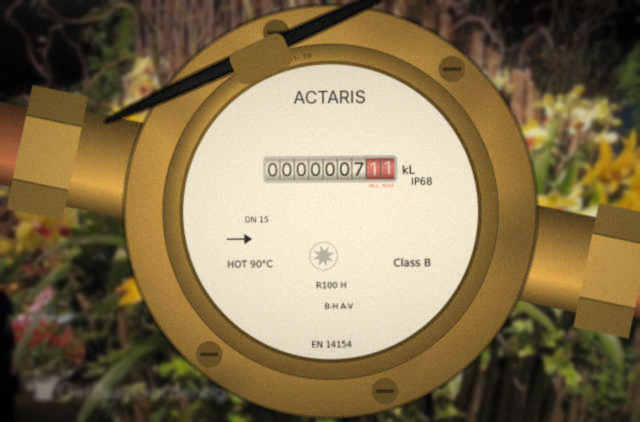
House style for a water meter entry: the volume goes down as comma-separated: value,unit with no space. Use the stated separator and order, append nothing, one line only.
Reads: 7.11,kL
